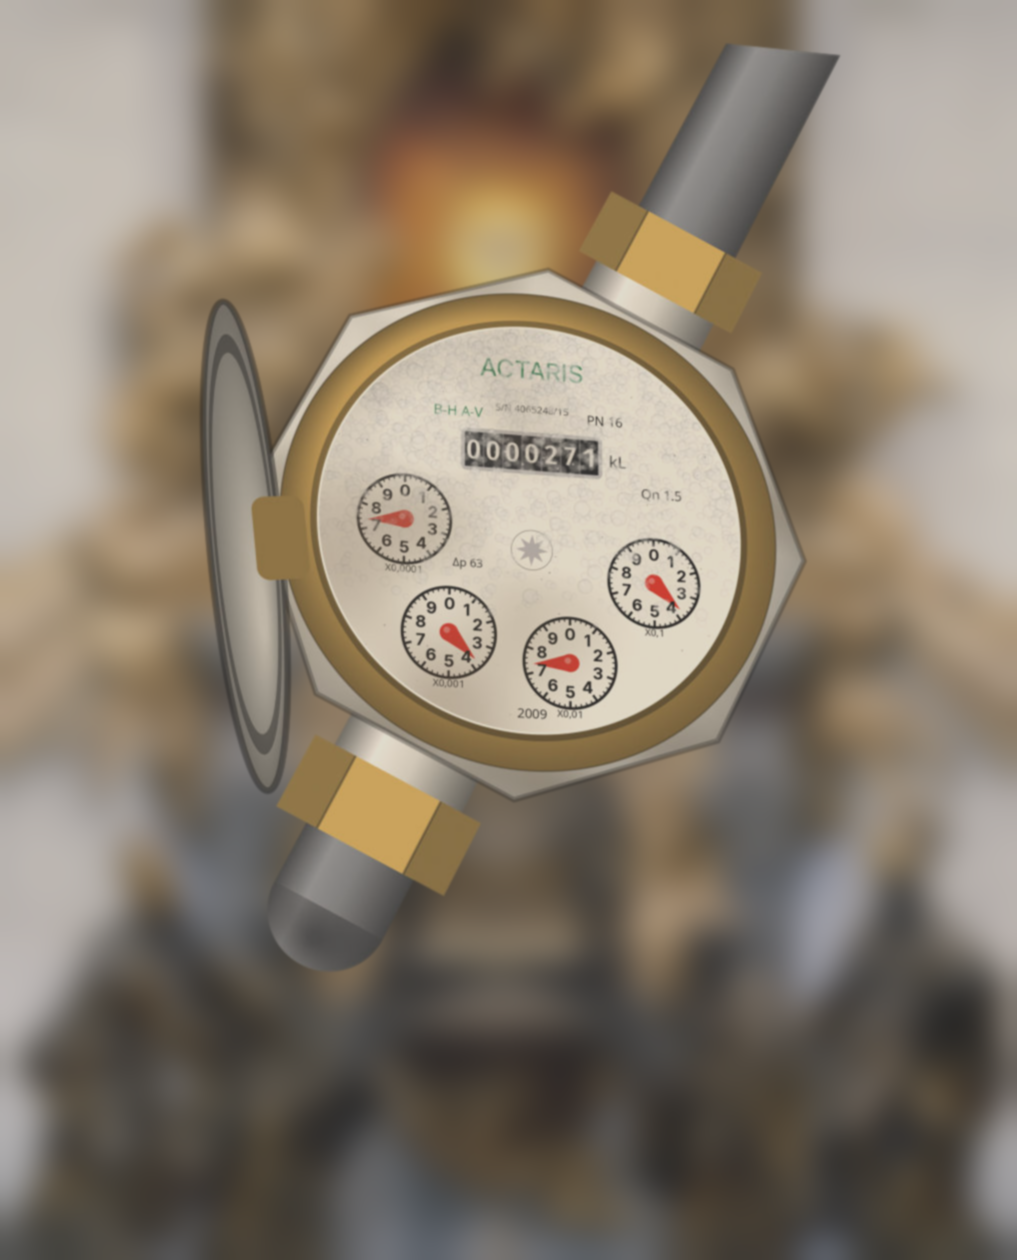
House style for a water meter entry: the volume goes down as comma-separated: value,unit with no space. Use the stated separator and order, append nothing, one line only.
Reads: 271.3737,kL
